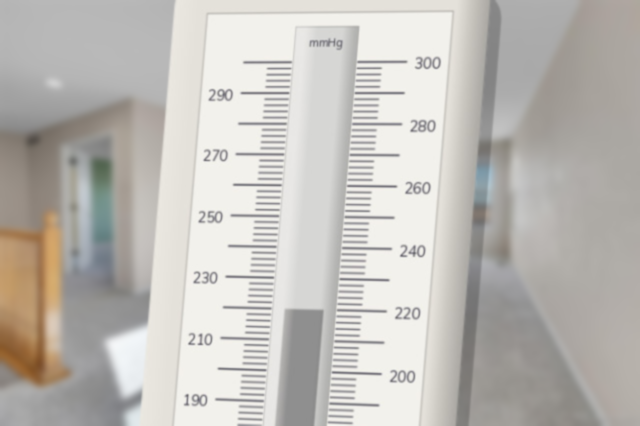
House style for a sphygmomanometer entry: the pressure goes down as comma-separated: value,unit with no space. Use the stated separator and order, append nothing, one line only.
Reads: 220,mmHg
